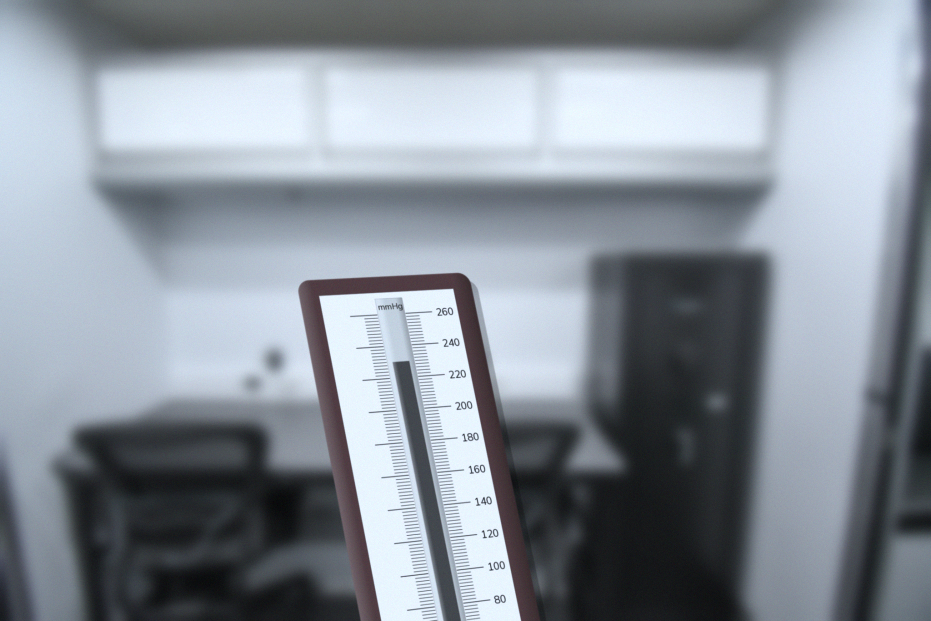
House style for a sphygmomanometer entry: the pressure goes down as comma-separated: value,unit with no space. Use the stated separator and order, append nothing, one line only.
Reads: 230,mmHg
